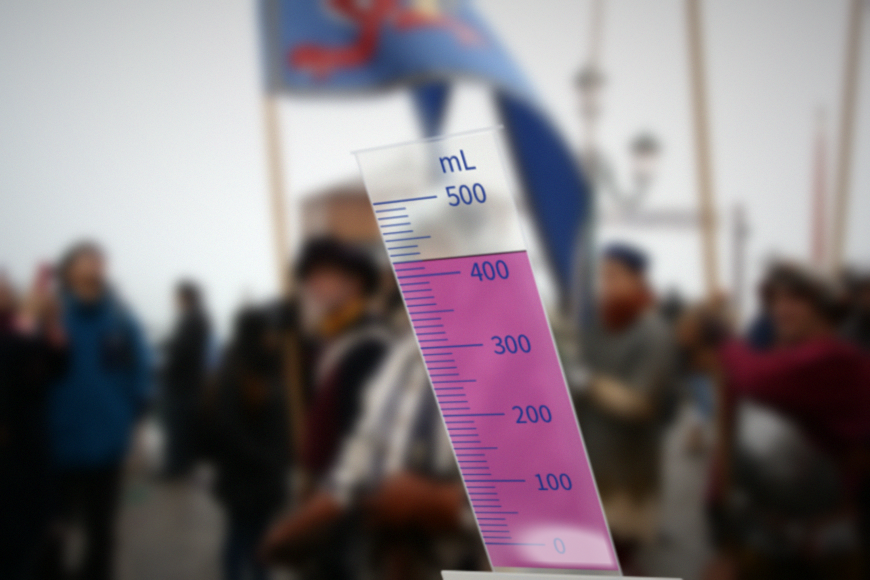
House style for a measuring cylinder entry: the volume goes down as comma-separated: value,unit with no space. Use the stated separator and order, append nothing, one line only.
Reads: 420,mL
